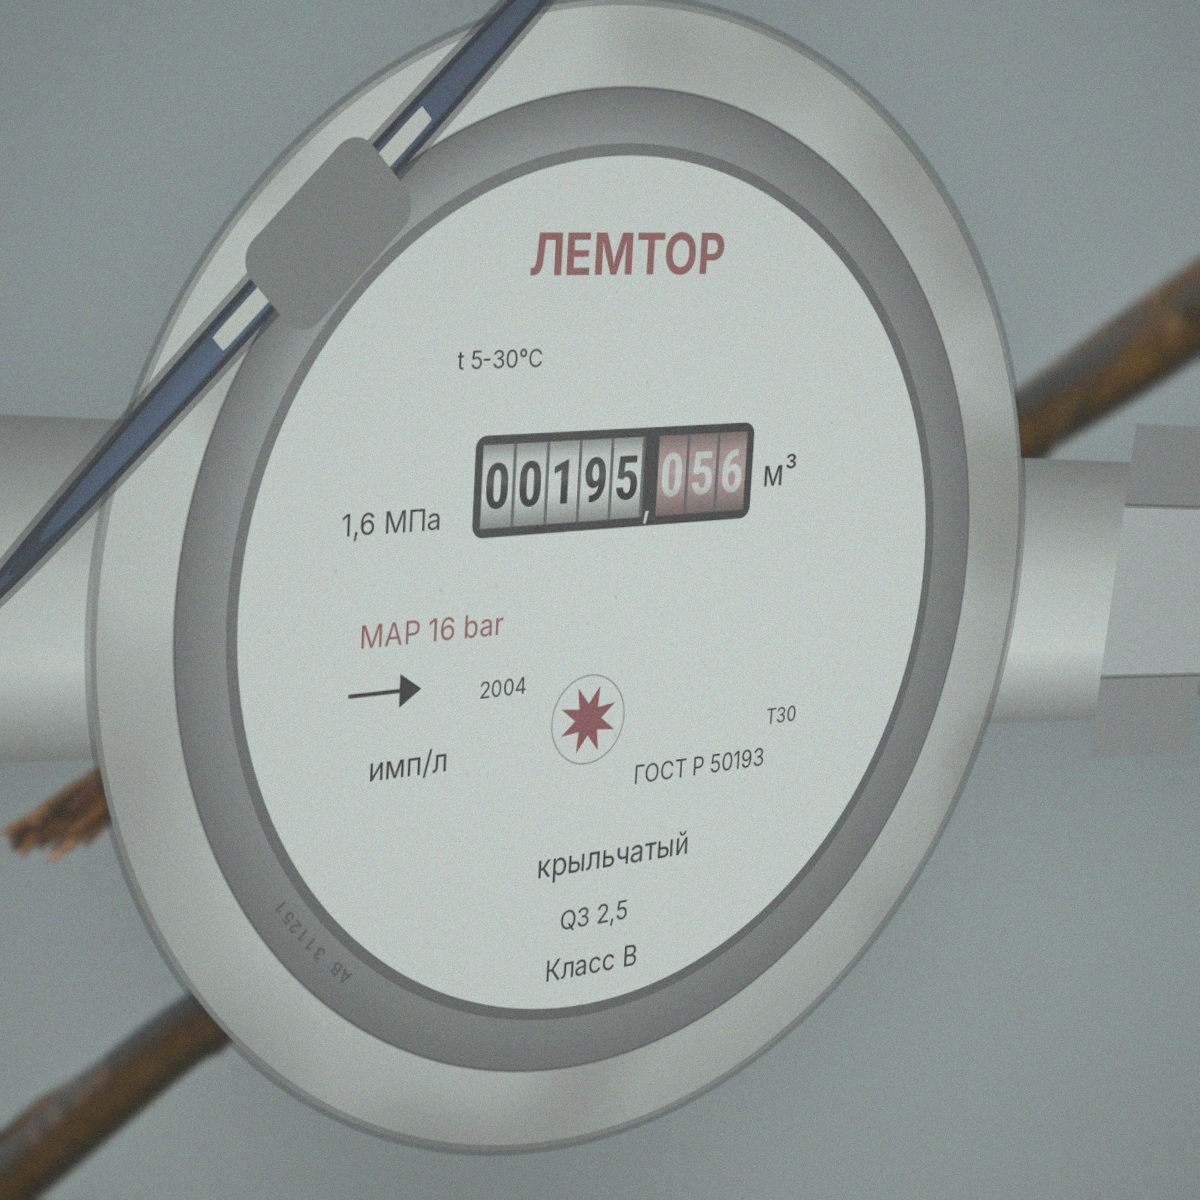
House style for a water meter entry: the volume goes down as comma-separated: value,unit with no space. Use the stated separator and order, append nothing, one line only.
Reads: 195.056,m³
